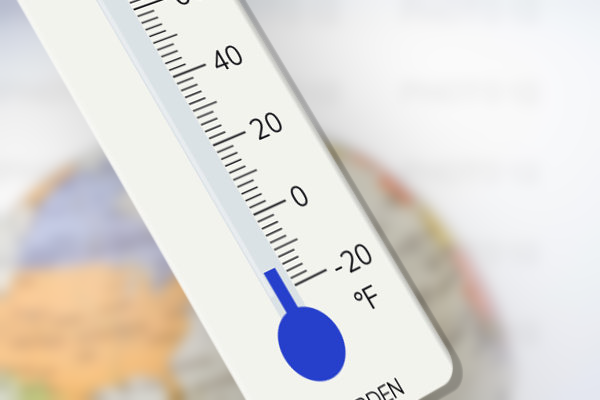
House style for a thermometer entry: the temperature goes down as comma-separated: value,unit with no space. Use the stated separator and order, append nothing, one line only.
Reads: -14,°F
